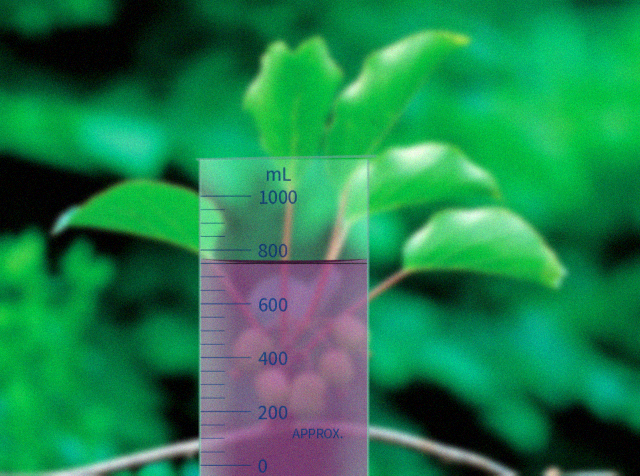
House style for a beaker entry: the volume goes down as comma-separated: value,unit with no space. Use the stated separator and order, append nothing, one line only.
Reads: 750,mL
